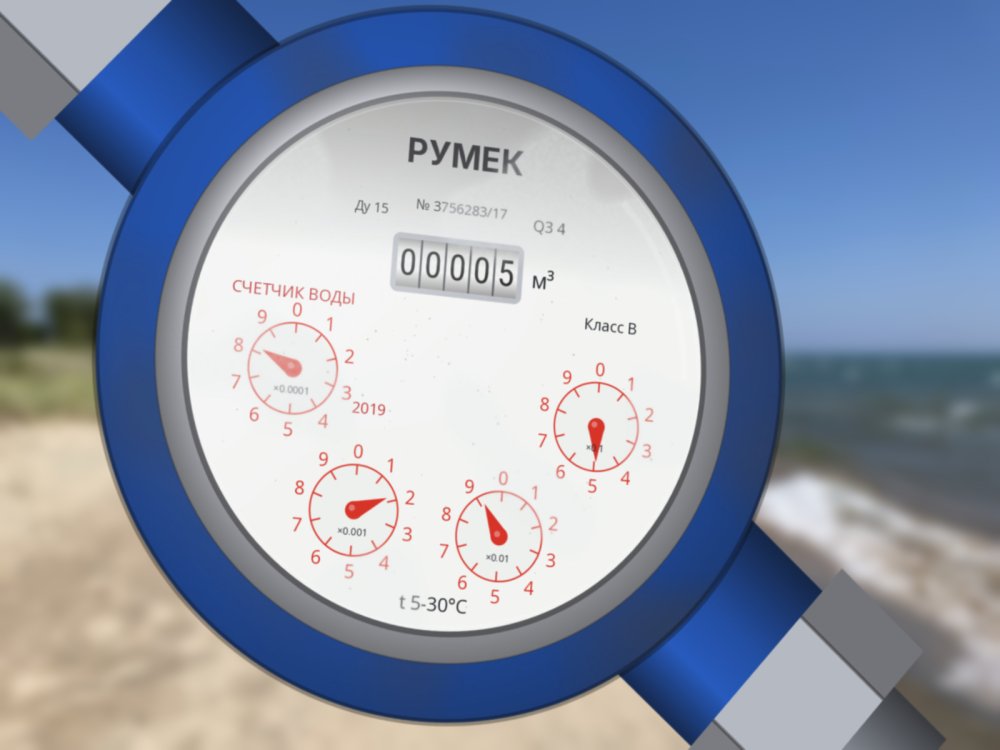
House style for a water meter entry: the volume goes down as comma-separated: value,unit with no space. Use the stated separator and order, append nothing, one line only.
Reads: 5.4918,m³
